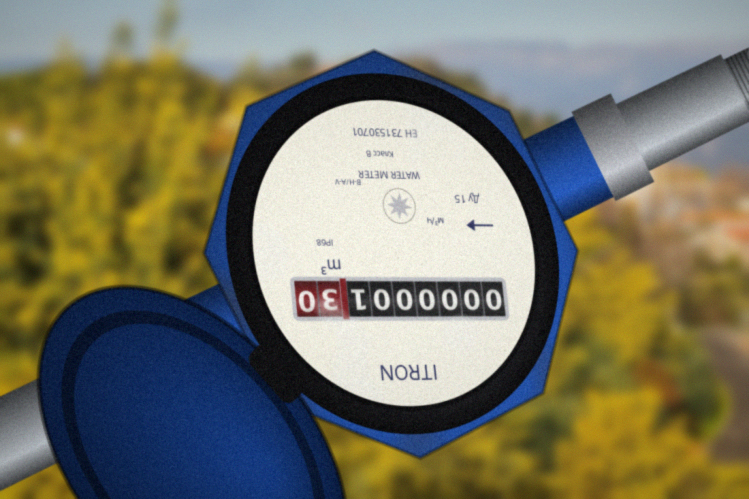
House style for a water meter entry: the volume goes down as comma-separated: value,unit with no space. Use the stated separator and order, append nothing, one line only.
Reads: 1.30,m³
